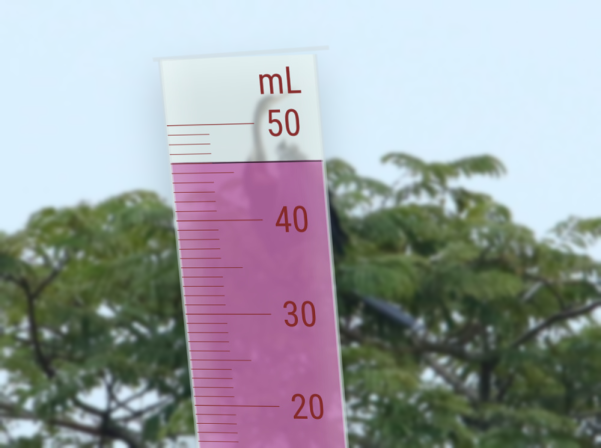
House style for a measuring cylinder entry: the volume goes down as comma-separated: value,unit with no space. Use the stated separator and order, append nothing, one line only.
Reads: 46,mL
